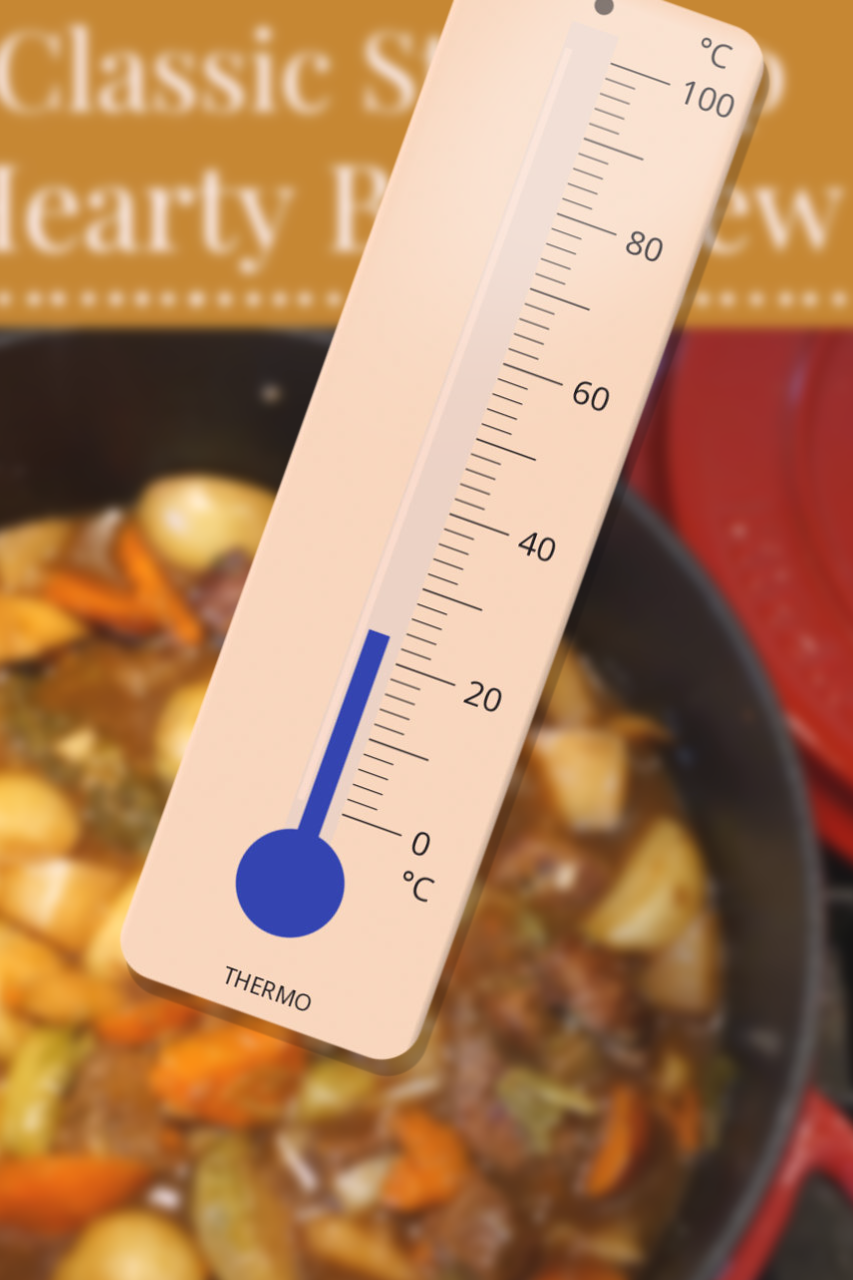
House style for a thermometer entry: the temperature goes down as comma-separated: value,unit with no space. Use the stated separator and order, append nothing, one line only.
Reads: 23,°C
